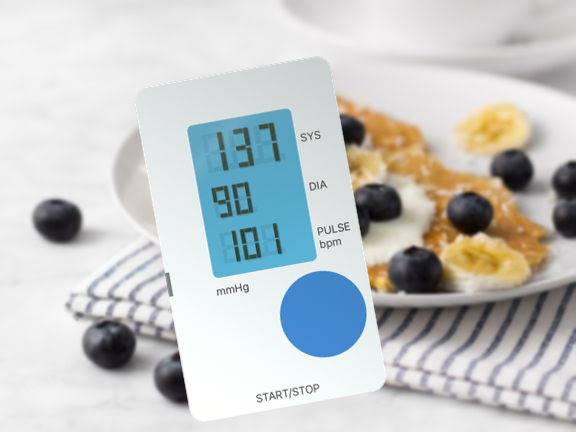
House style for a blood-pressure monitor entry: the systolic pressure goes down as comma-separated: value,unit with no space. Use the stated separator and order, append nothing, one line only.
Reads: 137,mmHg
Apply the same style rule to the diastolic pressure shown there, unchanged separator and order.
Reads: 90,mmHg
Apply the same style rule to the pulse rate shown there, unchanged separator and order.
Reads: 101,bpm
